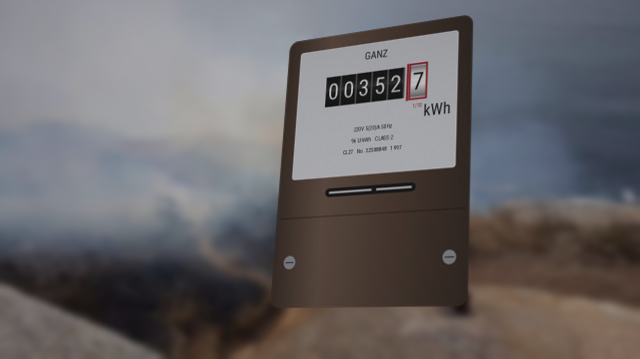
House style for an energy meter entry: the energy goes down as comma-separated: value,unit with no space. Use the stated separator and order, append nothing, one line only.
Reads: 352.7,kWh
